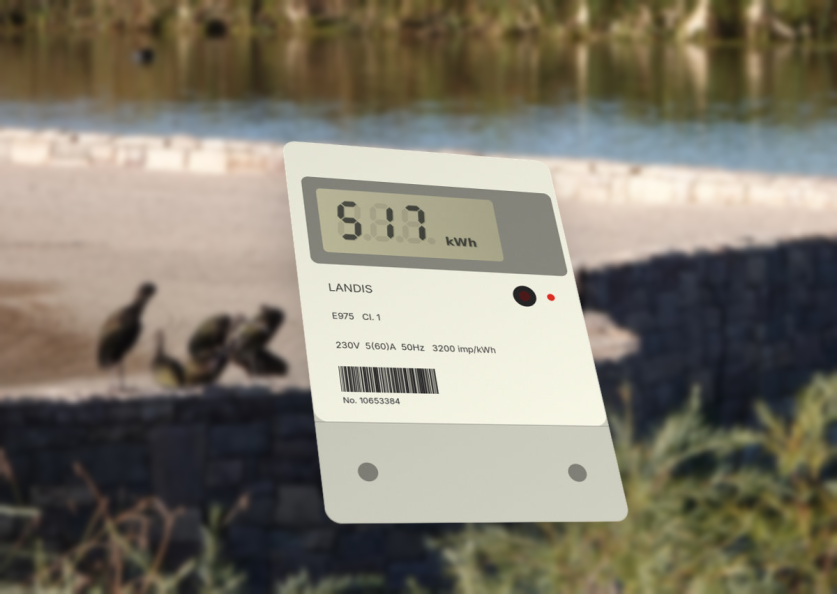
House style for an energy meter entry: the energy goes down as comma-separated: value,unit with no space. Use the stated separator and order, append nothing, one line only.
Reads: 517,kWh
